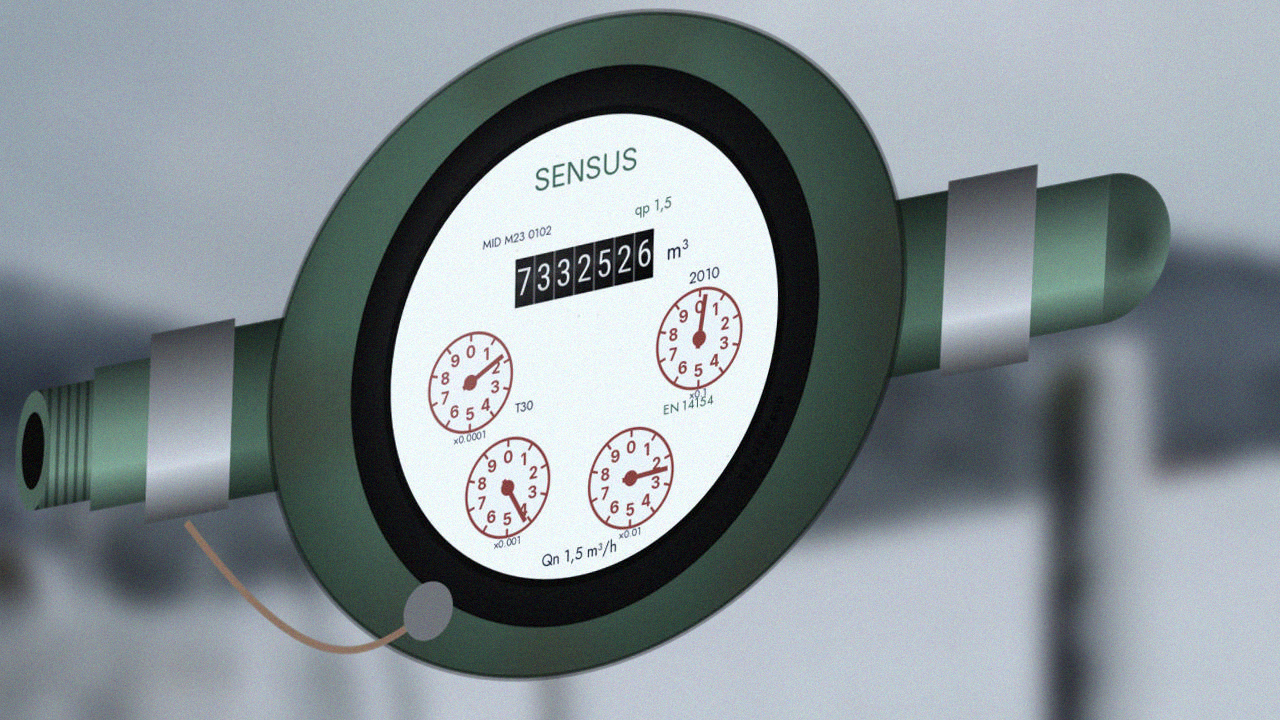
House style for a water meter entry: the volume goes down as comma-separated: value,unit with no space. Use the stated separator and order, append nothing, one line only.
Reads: 7332526.0241,m³
